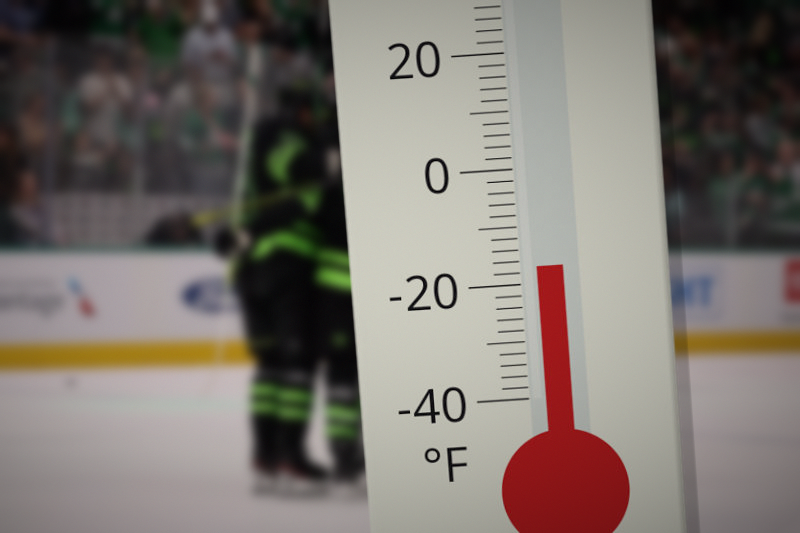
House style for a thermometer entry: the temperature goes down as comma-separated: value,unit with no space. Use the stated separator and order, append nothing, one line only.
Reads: -17,°F
